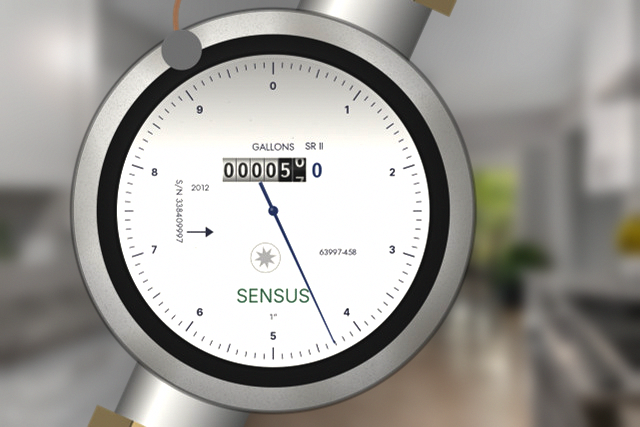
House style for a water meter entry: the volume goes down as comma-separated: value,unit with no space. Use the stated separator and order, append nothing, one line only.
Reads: 564.3,gal
